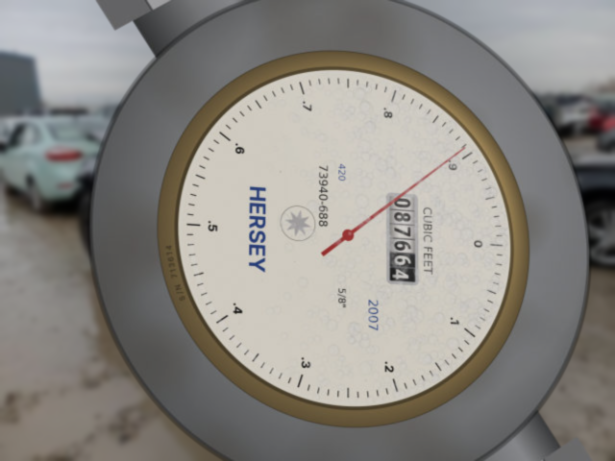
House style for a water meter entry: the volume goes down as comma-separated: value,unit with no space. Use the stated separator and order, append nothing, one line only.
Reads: 87663.89,ft³
